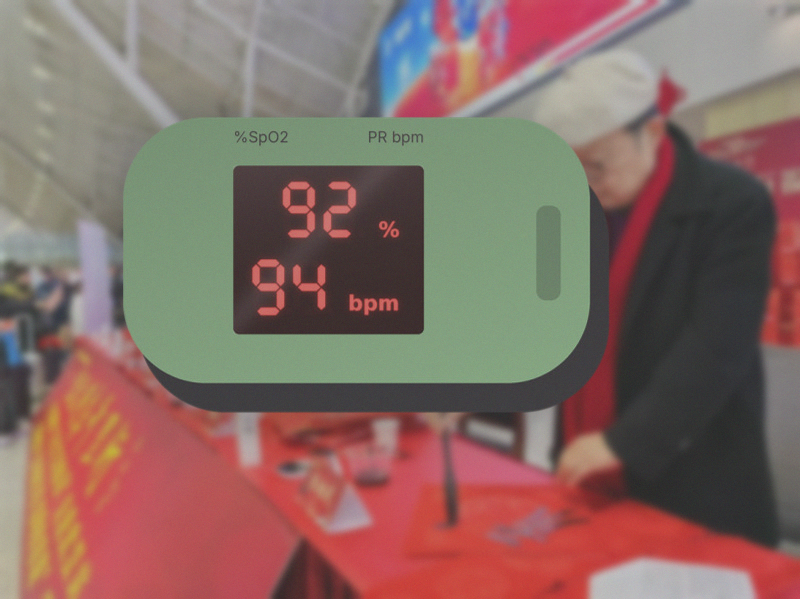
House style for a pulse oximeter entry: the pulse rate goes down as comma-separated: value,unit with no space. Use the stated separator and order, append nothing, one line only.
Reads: 94,bpm
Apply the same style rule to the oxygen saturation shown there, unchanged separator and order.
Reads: 92,%
